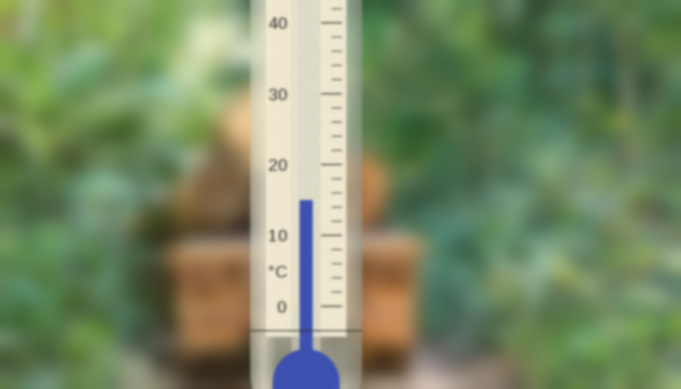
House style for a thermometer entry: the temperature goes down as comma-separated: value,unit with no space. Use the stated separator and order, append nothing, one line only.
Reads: 15,°C
